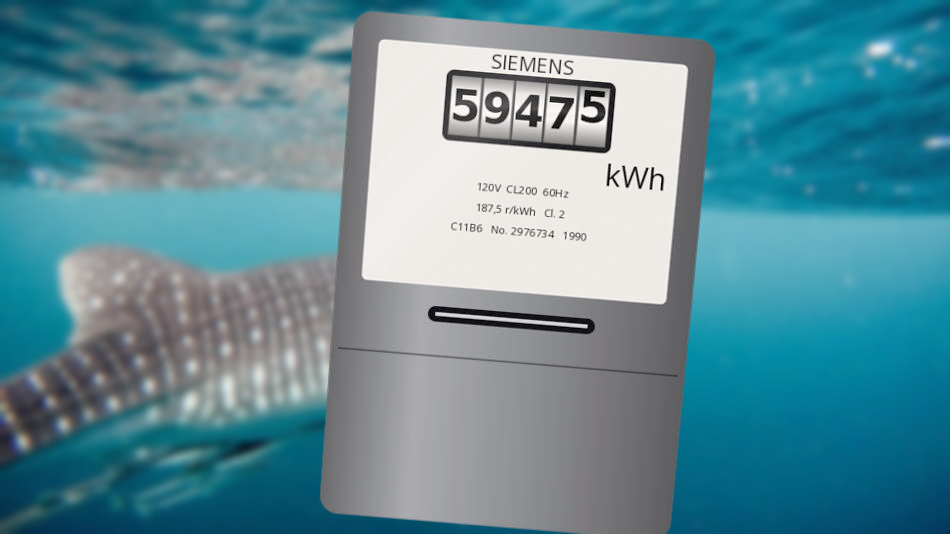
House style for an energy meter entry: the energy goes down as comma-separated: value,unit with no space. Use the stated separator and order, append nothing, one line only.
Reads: 59475,kWh
